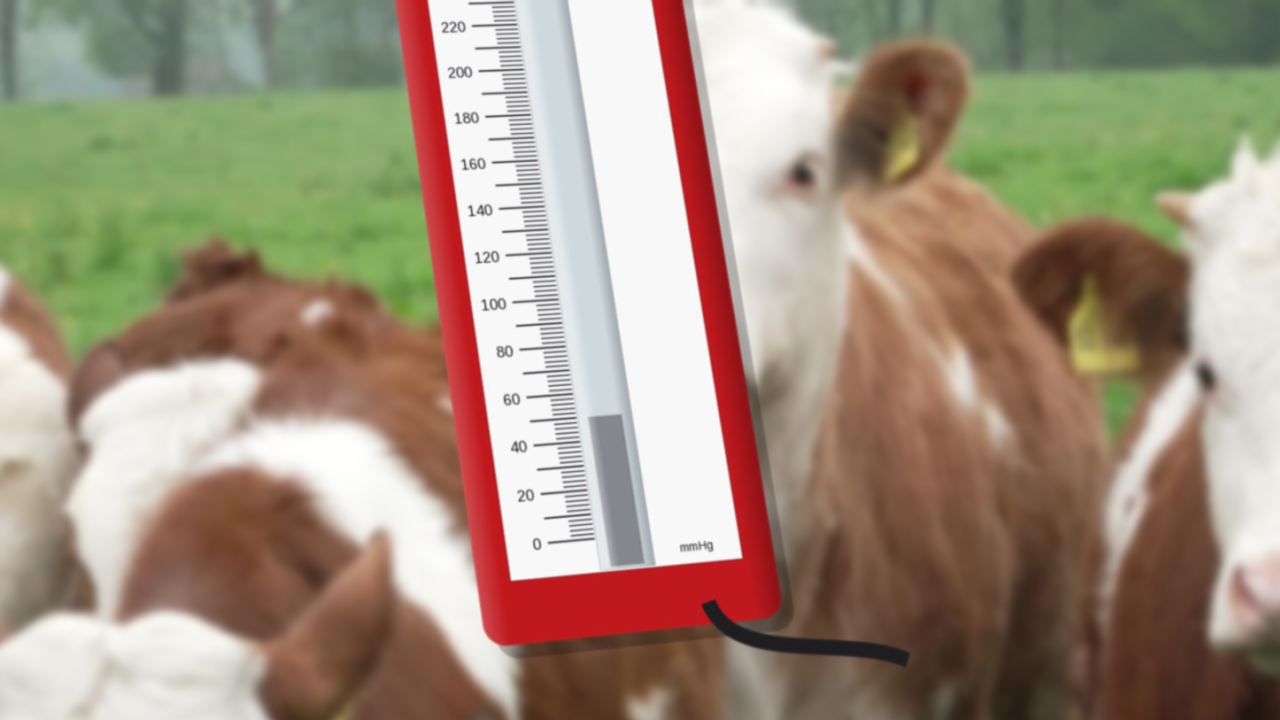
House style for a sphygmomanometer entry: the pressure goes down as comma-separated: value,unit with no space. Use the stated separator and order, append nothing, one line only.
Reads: 50,mmHg
